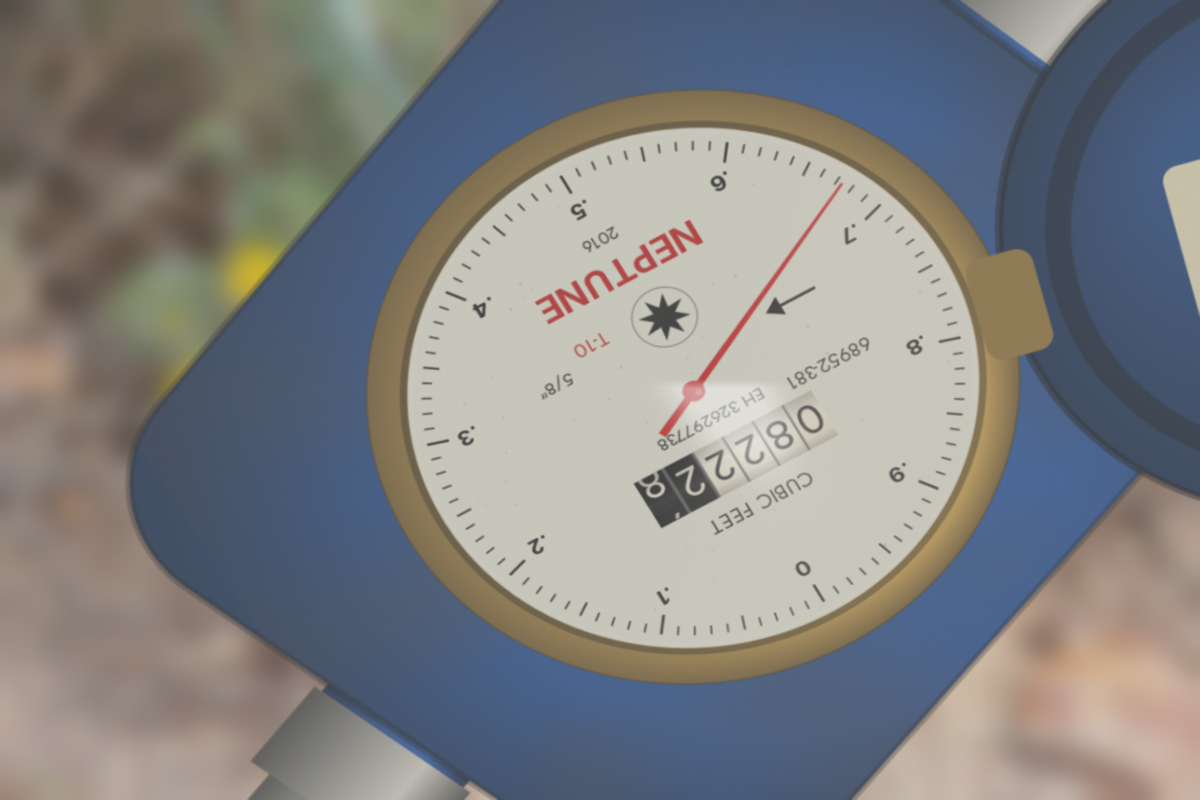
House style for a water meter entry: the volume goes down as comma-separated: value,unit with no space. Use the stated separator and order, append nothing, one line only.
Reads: 82227.67,ft³
